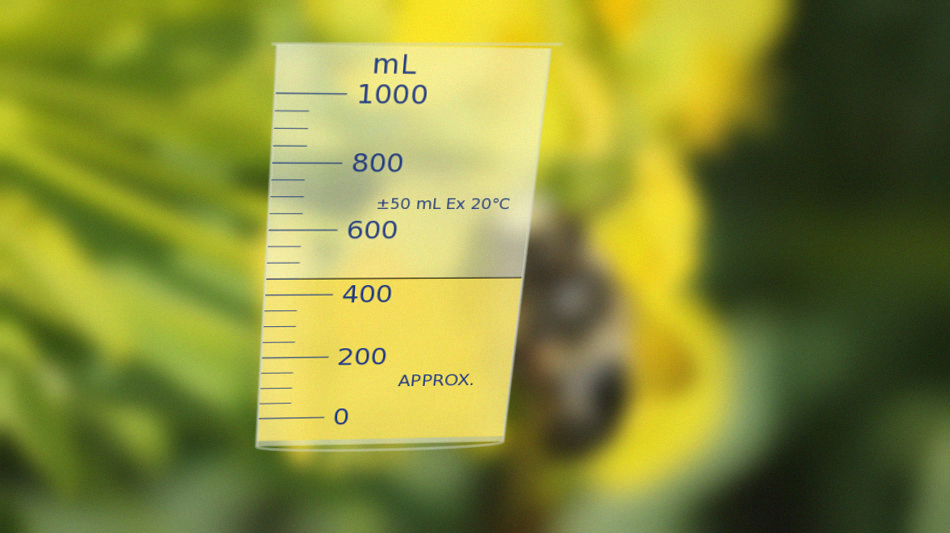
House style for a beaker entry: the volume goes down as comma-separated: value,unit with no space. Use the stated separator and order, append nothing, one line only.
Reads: 450,mL
